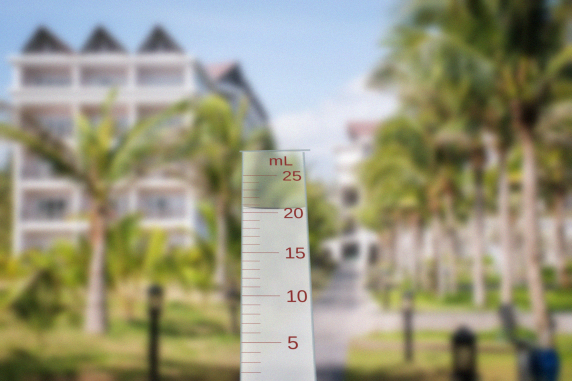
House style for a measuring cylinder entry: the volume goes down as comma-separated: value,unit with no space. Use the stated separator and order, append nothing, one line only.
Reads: 20.5,mL
